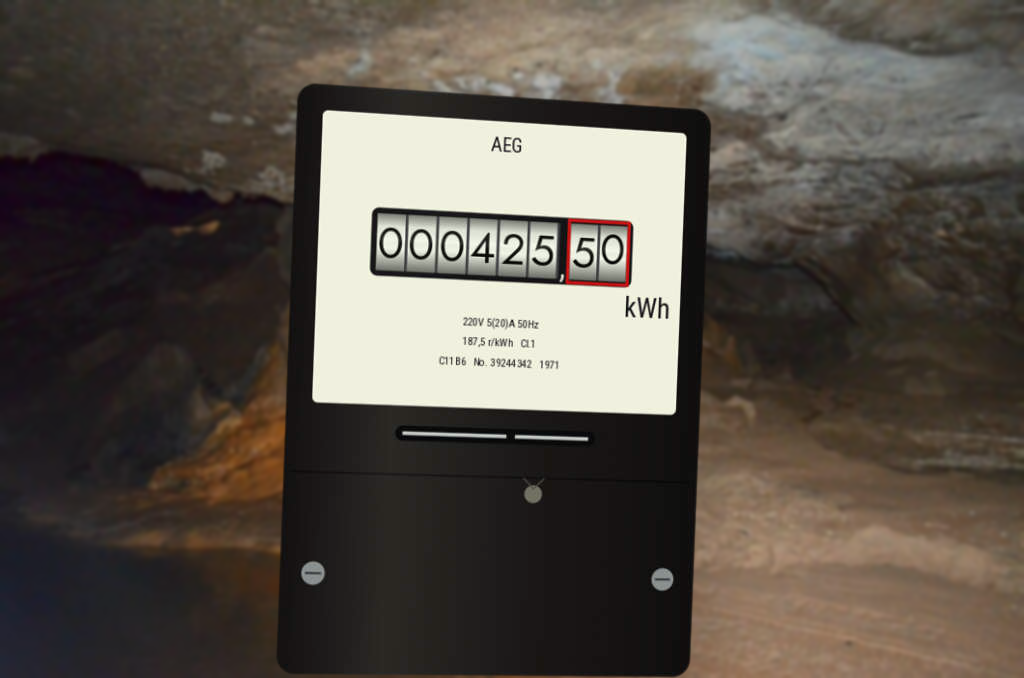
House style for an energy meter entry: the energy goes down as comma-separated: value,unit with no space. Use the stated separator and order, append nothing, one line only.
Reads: 425.50,kWh
